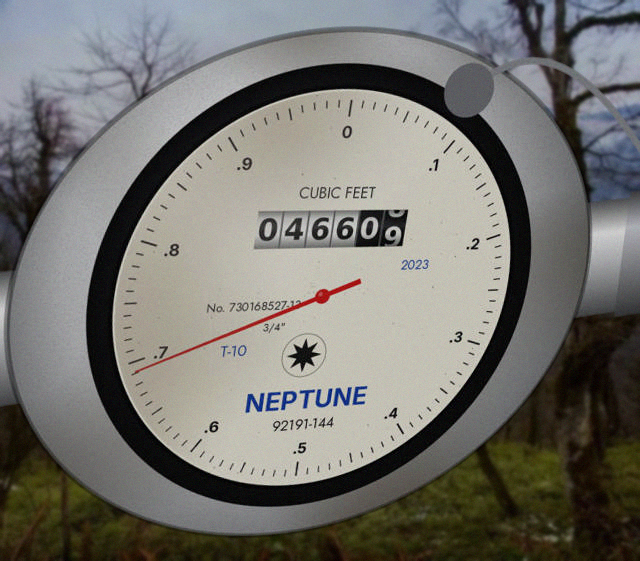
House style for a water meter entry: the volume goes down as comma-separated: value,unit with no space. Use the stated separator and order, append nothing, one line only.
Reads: 46608.69,ft³
